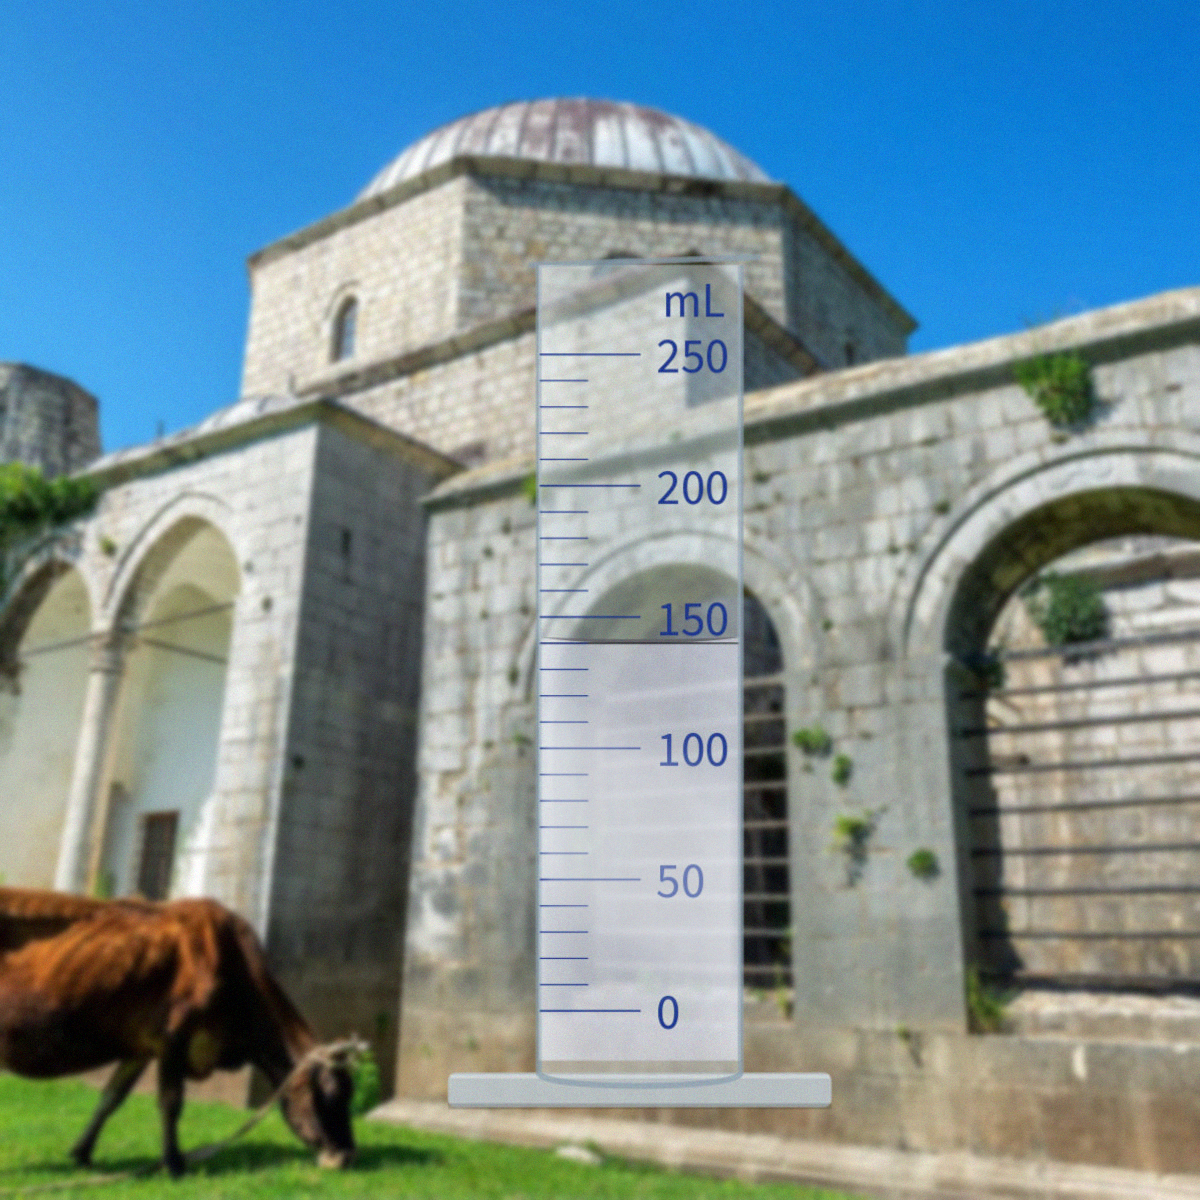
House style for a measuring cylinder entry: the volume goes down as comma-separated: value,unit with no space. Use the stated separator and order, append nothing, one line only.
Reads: 140,mL
